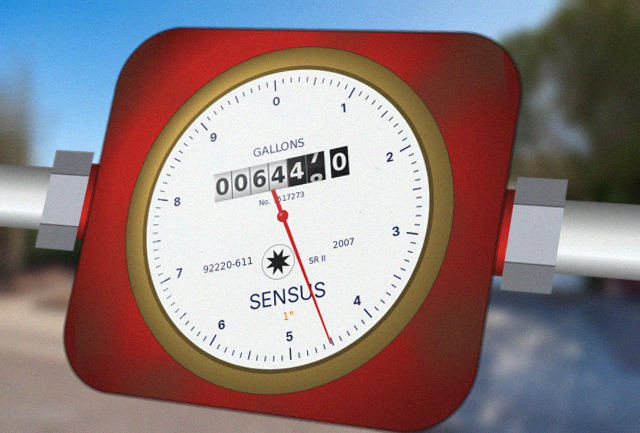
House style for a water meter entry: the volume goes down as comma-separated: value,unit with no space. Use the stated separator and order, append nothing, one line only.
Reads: 64474.5,gal
